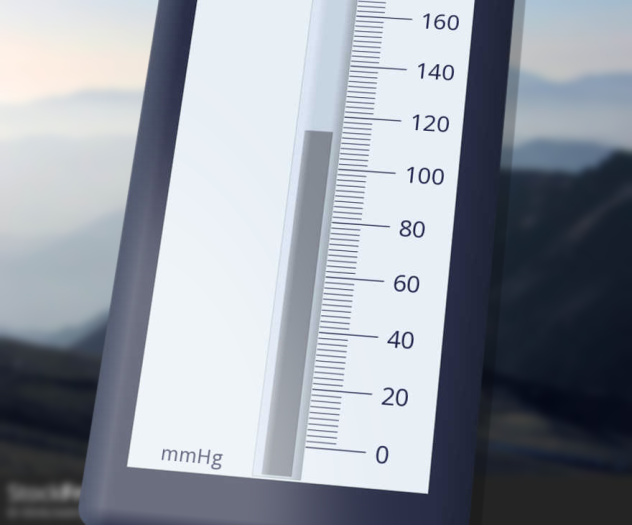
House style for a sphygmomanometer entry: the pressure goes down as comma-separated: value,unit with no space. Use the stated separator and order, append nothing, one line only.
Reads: 114,mmHg
